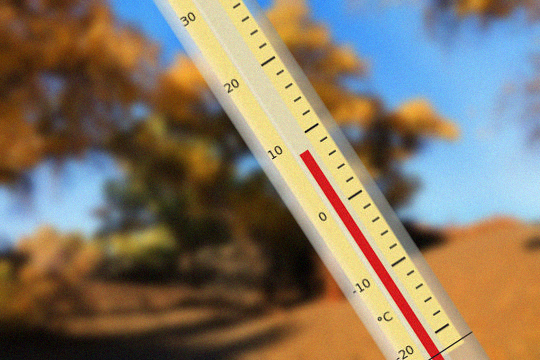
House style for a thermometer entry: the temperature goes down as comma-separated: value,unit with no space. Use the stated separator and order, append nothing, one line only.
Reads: 8,°C
